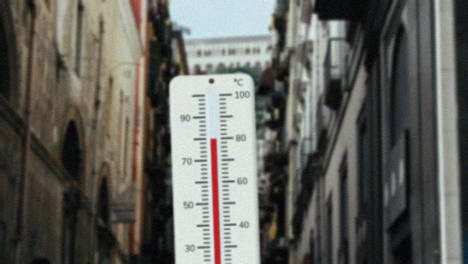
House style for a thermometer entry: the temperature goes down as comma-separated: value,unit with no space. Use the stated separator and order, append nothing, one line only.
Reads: 80,°C
